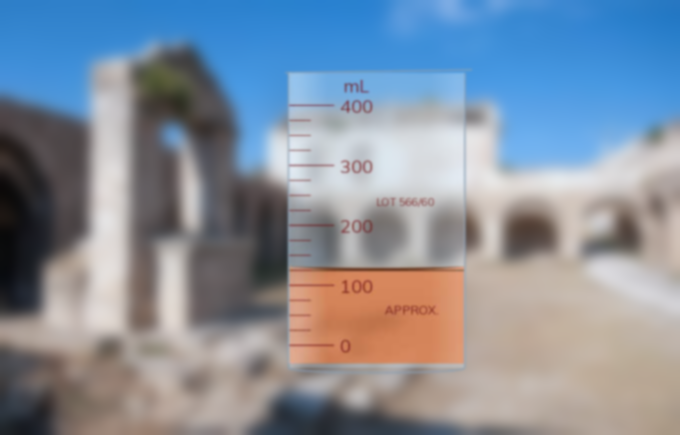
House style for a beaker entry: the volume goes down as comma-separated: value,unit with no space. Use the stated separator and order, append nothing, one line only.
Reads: 125,mL
